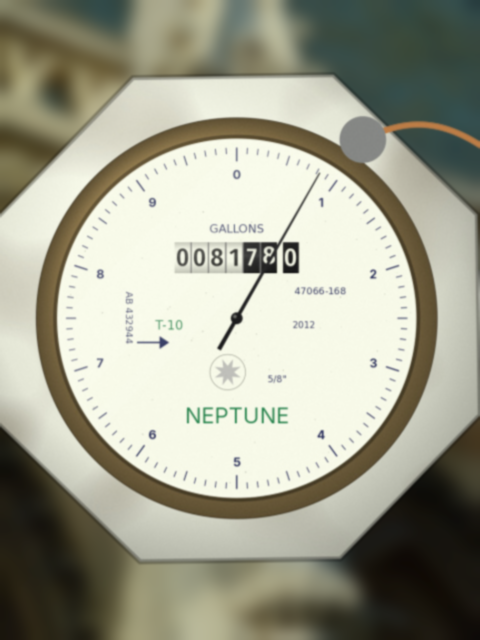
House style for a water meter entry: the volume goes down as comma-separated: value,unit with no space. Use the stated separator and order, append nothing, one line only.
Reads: 81780.8,gal
